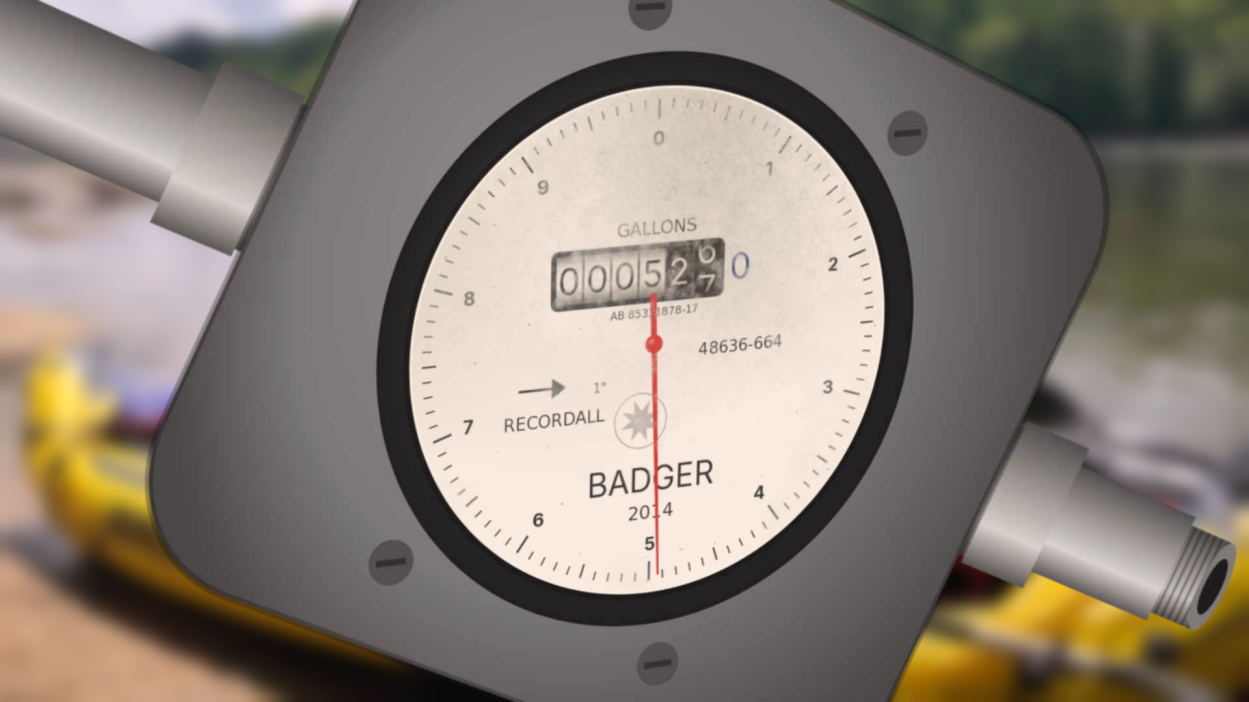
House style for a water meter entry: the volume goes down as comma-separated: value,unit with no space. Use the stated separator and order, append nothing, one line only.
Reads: 5264.9,gal
